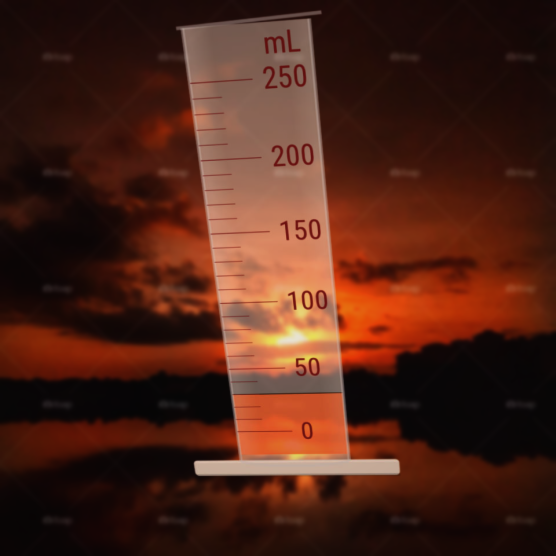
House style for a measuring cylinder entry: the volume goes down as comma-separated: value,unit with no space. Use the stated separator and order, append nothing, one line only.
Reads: 30,mL
